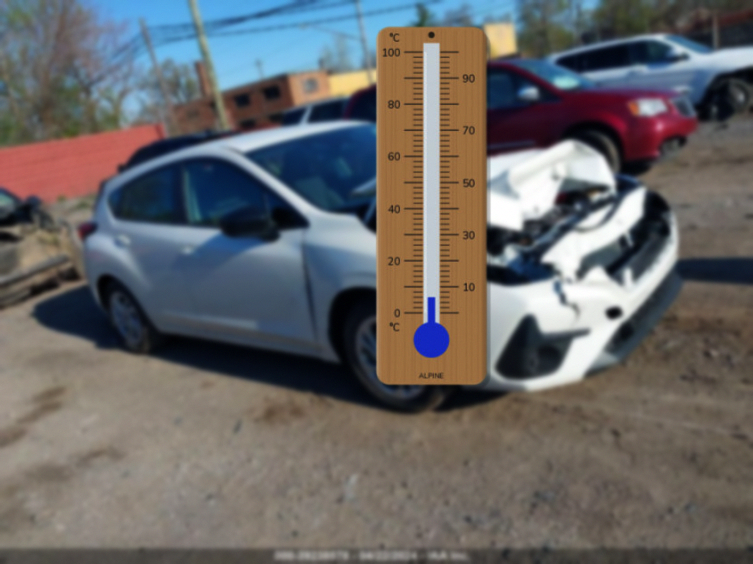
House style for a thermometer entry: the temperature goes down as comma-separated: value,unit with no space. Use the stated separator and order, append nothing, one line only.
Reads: 6,°C
